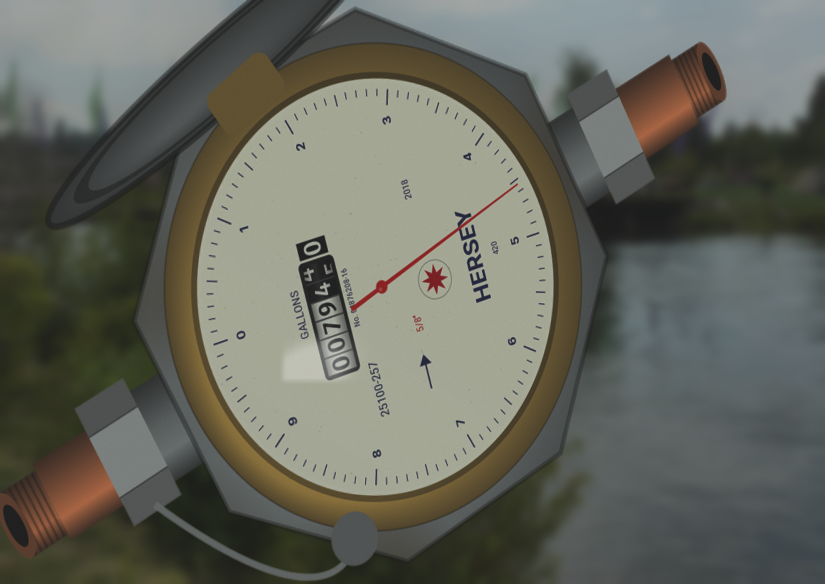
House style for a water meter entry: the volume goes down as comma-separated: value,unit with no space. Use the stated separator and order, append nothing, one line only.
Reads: 79444.5,gal
